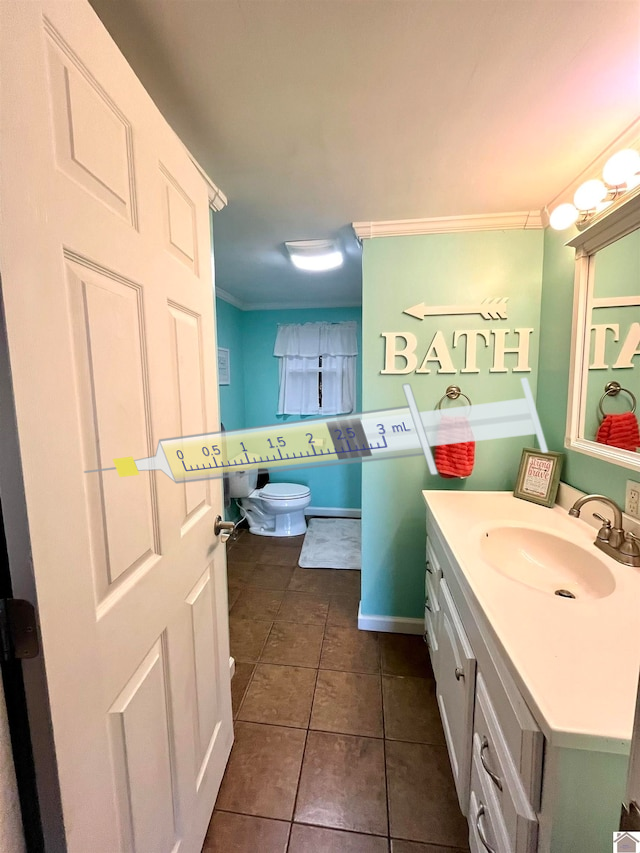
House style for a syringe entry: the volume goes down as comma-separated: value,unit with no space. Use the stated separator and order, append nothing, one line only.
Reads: 2.3,mL
